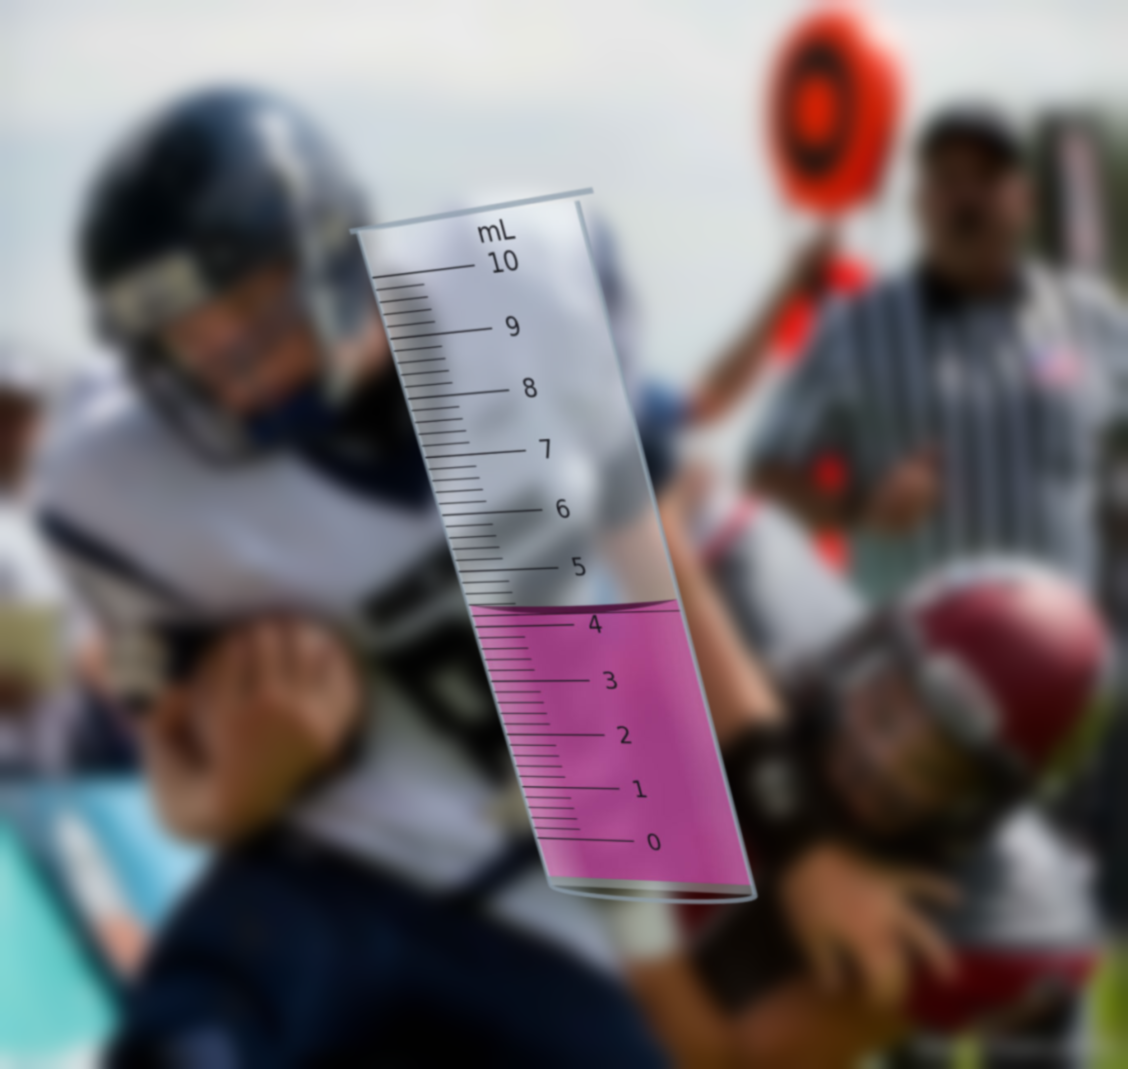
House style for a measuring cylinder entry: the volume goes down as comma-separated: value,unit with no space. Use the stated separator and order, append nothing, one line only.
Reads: 4.2,mL
